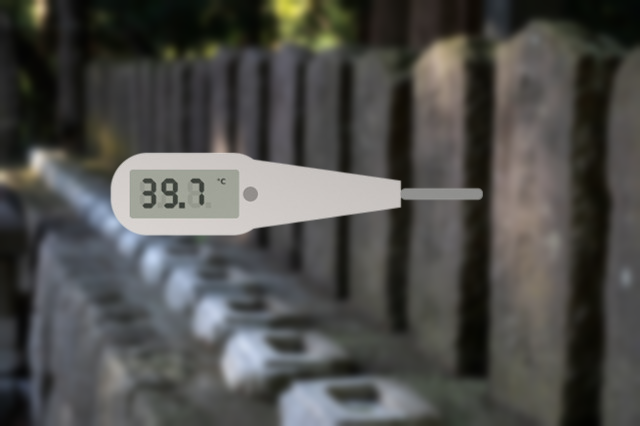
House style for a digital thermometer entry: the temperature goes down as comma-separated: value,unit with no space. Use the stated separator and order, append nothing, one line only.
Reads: 39.7,°C
